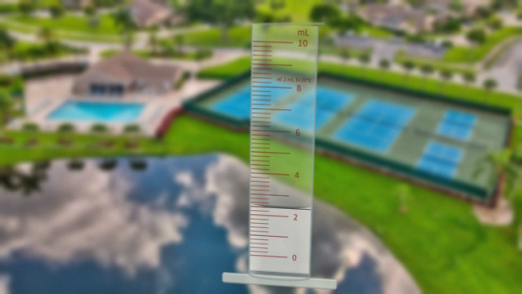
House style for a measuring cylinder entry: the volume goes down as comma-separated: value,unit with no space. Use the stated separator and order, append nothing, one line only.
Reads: 2.4,mL
